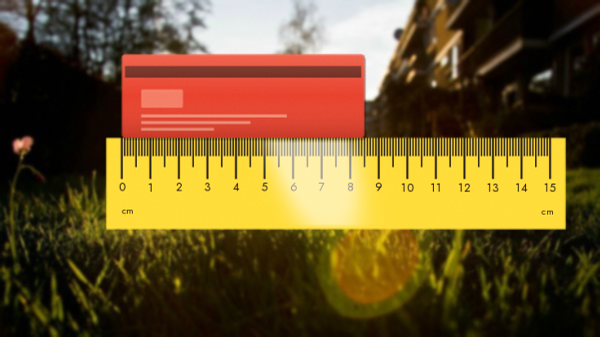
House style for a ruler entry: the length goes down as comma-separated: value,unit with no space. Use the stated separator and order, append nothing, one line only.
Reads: 8.5,cm
